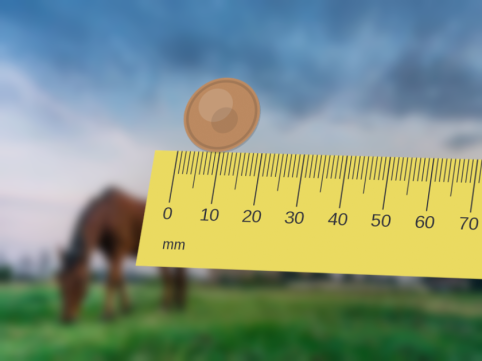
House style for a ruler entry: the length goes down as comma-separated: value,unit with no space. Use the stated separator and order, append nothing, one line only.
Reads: 18,mm
